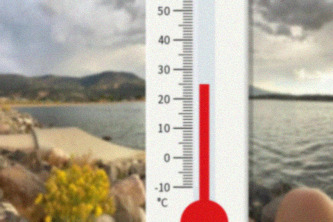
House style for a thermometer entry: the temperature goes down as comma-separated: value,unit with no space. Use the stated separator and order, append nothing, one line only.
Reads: 25,°C
